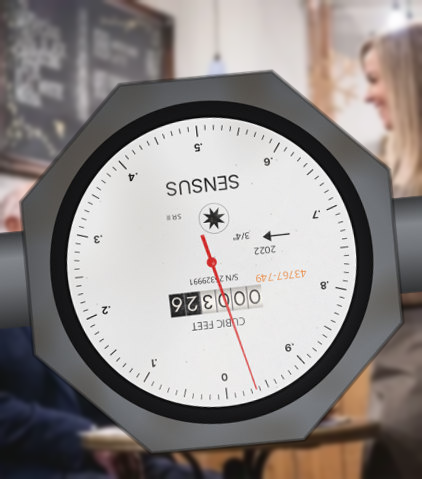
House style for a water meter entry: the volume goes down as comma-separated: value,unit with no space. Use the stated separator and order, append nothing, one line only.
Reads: 325.96,ft³
